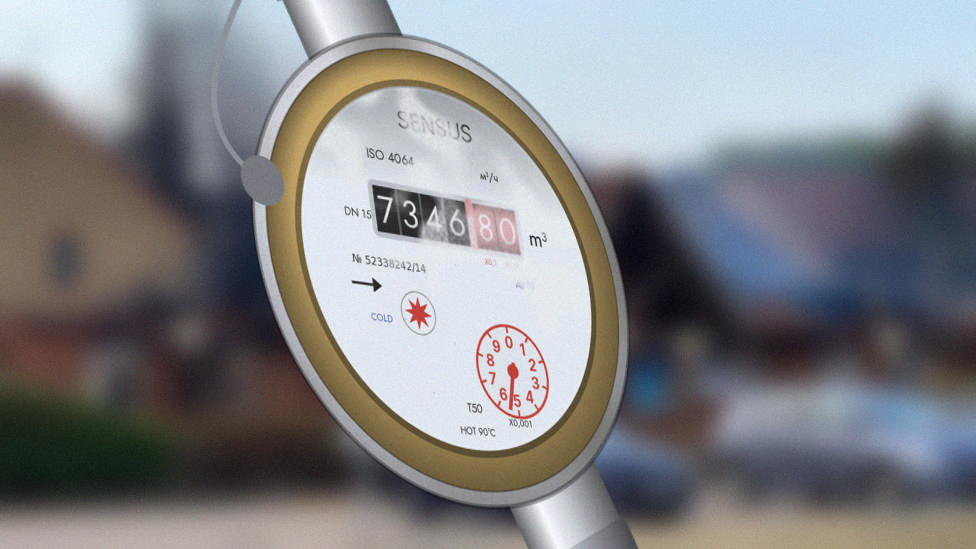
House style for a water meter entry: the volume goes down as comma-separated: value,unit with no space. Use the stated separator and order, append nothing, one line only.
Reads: 7346.805,m³
